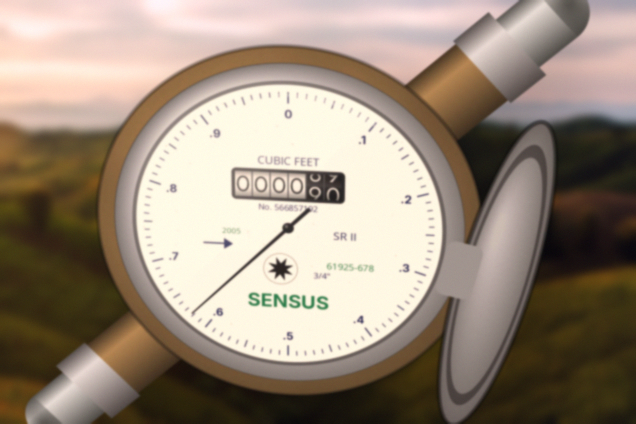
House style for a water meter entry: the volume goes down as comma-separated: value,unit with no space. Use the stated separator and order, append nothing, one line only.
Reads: 89.62,ft³
